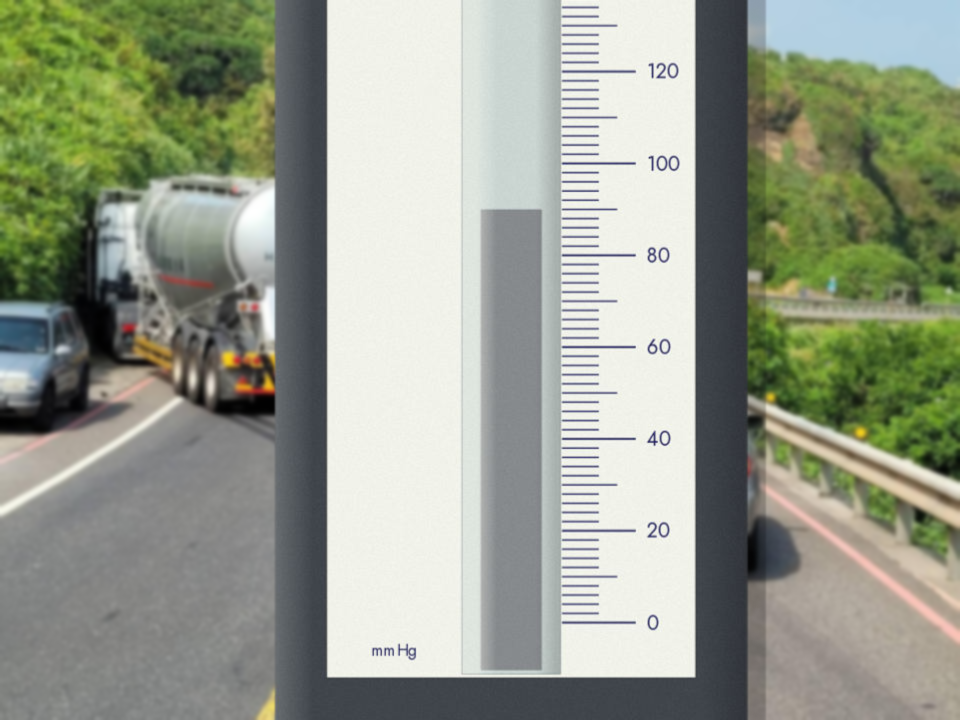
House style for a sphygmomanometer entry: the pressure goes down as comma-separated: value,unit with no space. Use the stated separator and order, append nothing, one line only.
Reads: 90,mmHg
